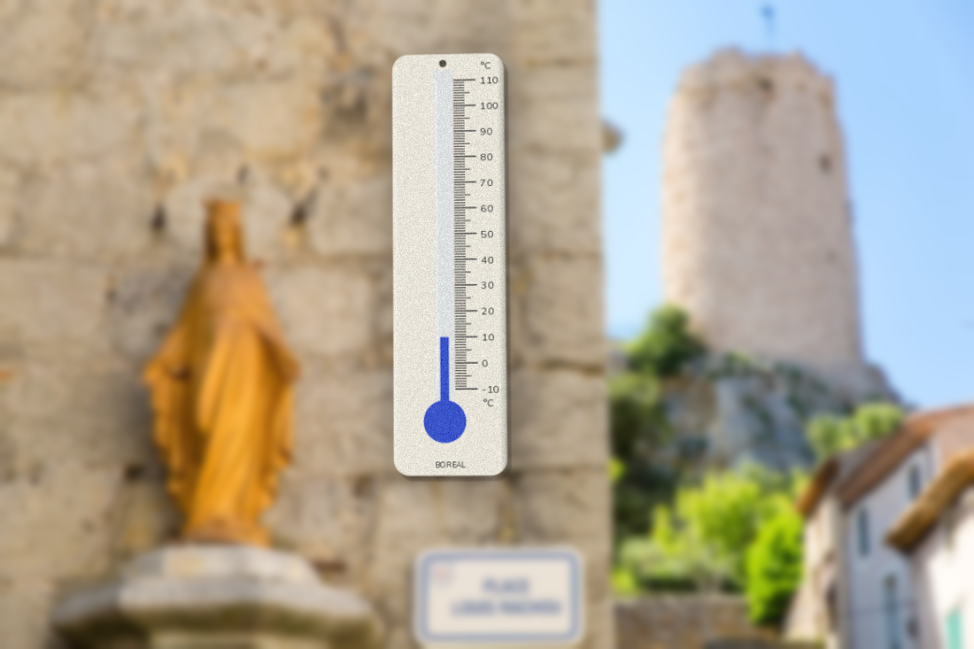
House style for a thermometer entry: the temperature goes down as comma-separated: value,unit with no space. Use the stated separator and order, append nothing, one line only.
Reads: 10,°C
